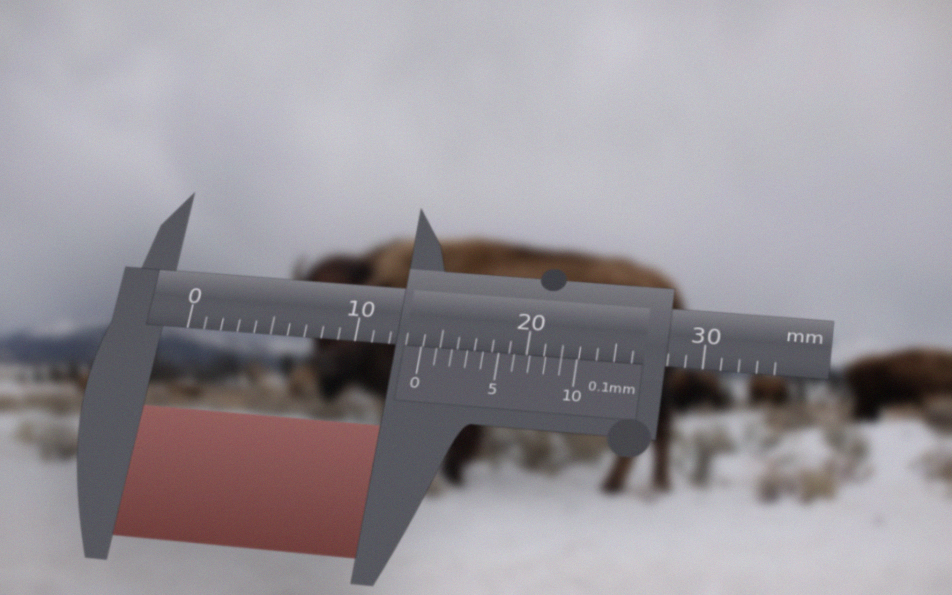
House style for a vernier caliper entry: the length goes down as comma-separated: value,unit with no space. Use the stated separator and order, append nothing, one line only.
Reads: 13.9,mm
